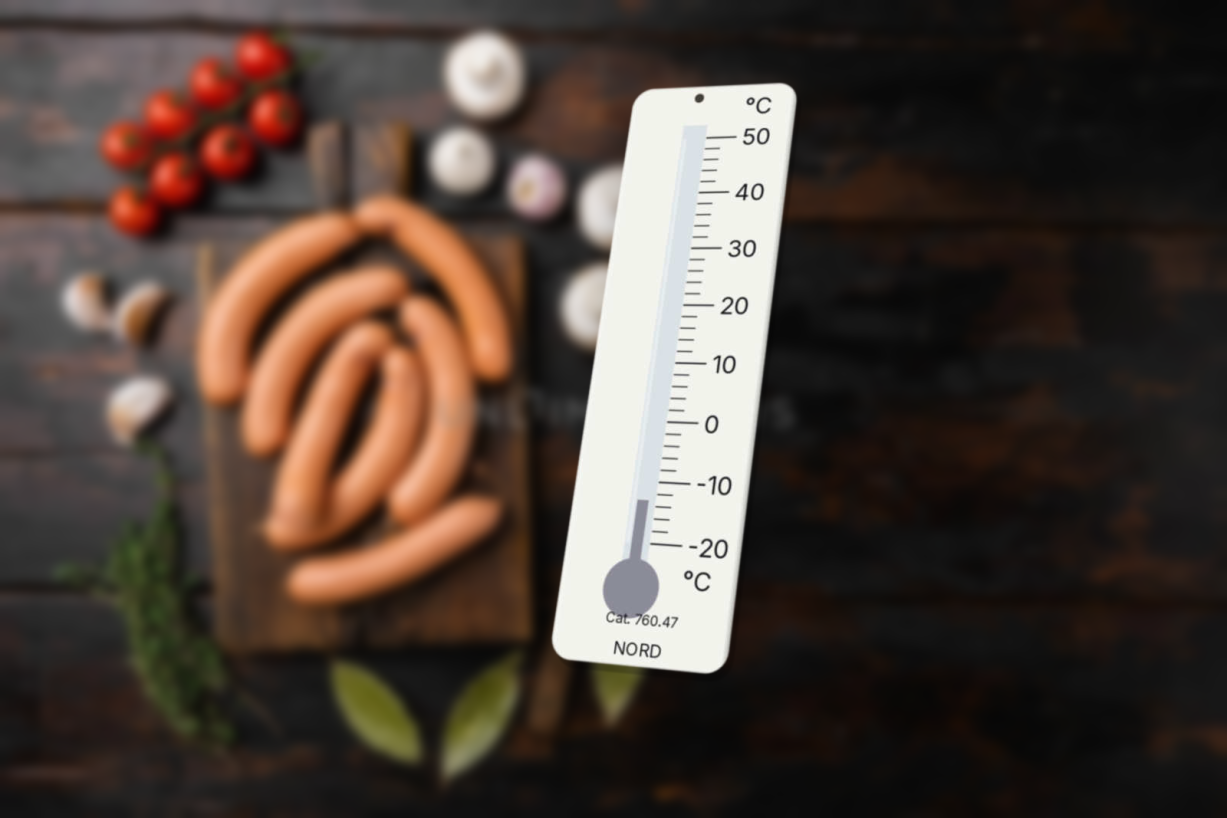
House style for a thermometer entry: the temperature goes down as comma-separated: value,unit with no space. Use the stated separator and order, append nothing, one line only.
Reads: -13,°C
